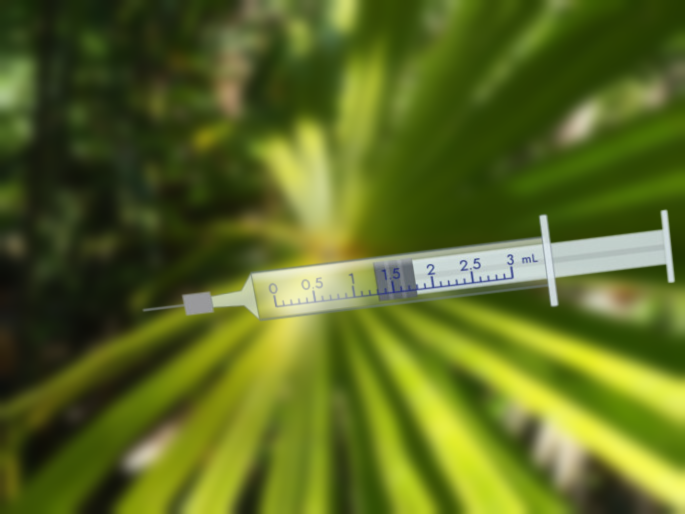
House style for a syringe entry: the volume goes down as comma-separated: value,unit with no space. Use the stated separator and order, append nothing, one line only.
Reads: 1.3,mL
